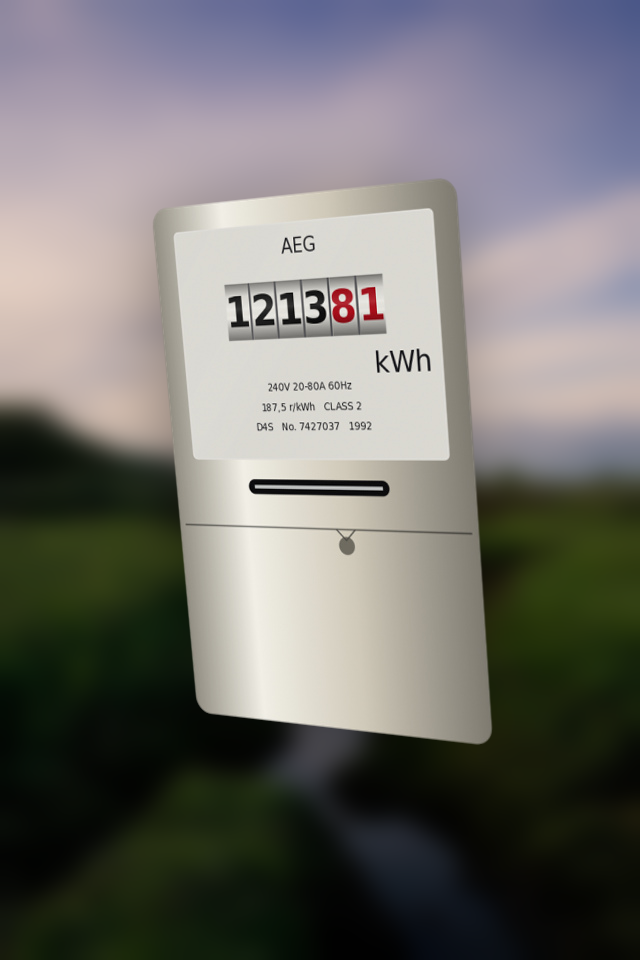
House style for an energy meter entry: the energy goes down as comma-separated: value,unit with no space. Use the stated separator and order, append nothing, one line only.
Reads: 1213.81,kWh
